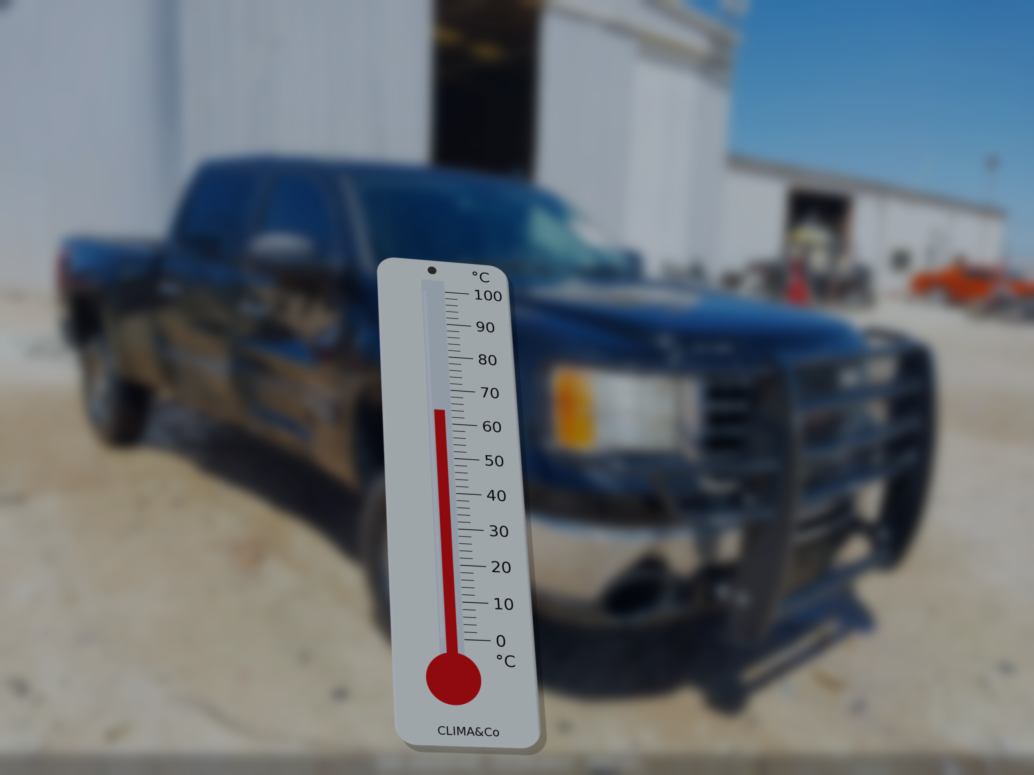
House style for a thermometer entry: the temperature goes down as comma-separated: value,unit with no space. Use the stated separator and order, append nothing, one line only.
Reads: 64,°C
